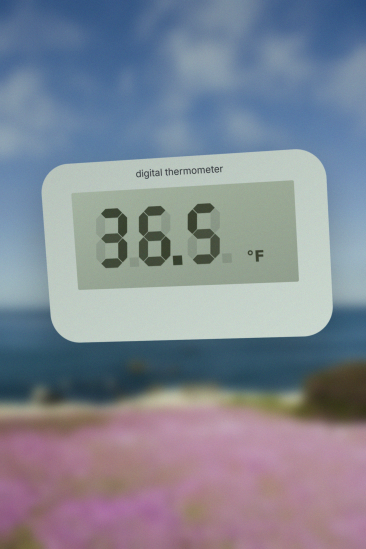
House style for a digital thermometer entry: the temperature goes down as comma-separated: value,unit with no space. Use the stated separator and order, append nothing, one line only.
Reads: 36.5,°F
